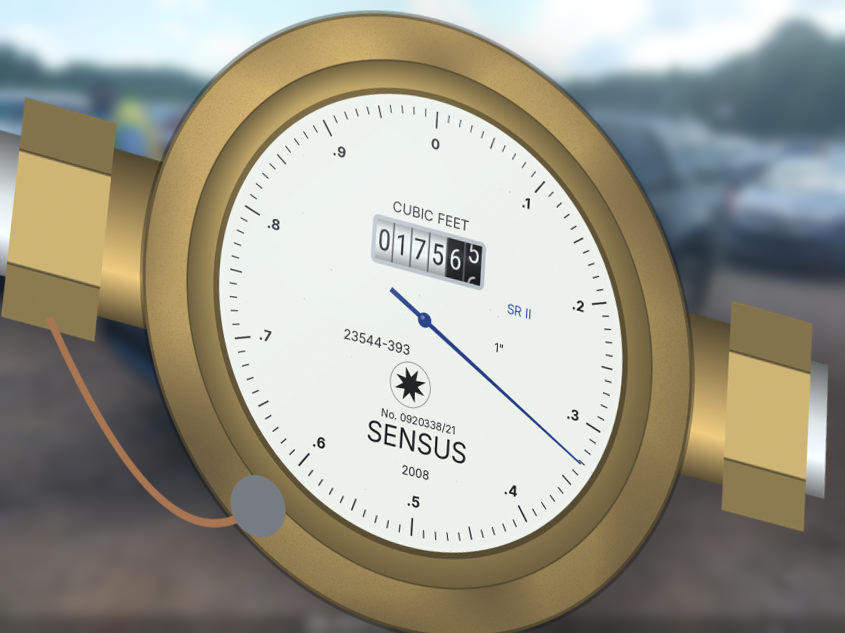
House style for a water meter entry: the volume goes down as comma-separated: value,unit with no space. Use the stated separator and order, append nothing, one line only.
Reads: 17565.33,ft³
